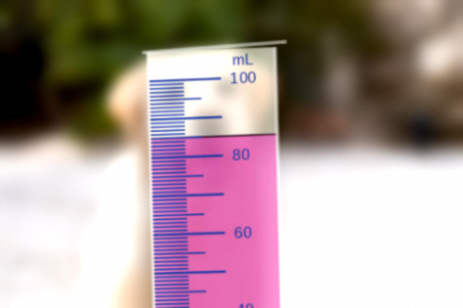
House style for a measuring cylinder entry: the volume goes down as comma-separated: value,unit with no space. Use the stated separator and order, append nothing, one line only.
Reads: 85,mL
